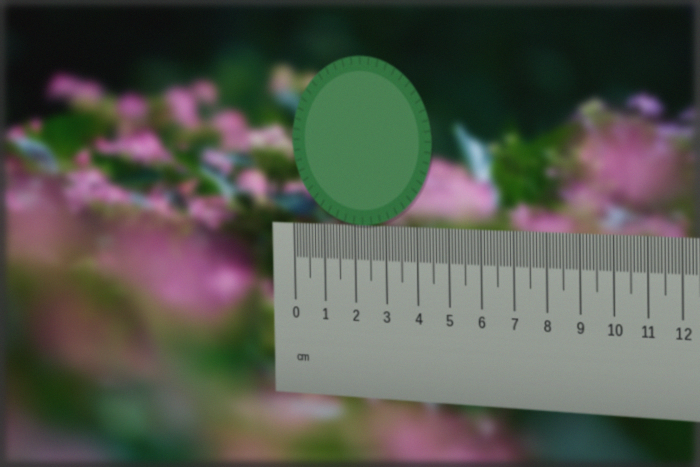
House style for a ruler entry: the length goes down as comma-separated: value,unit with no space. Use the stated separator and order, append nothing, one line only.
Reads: 4.5,cm
